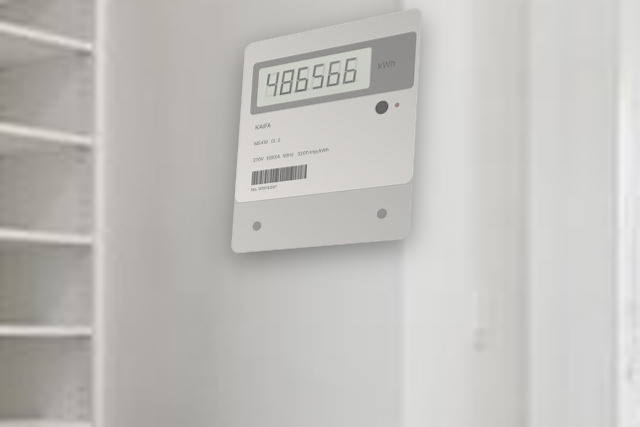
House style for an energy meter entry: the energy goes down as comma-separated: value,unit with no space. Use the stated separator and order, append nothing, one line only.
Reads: 486566,kWh
